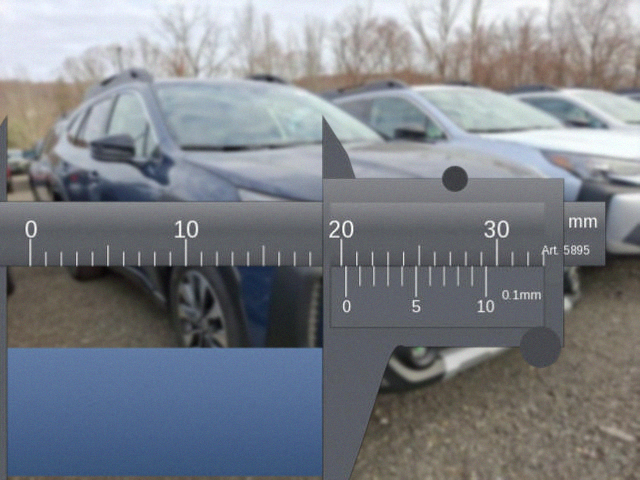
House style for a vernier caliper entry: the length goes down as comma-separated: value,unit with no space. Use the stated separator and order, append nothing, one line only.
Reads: 20.3,mm
